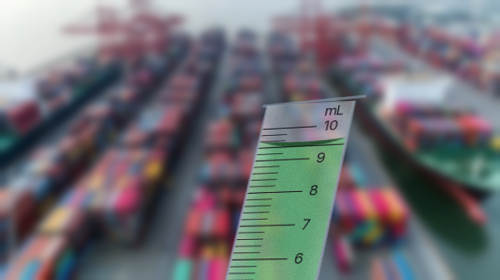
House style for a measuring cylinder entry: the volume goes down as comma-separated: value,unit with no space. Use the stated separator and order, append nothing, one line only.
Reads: 9.4,mL
